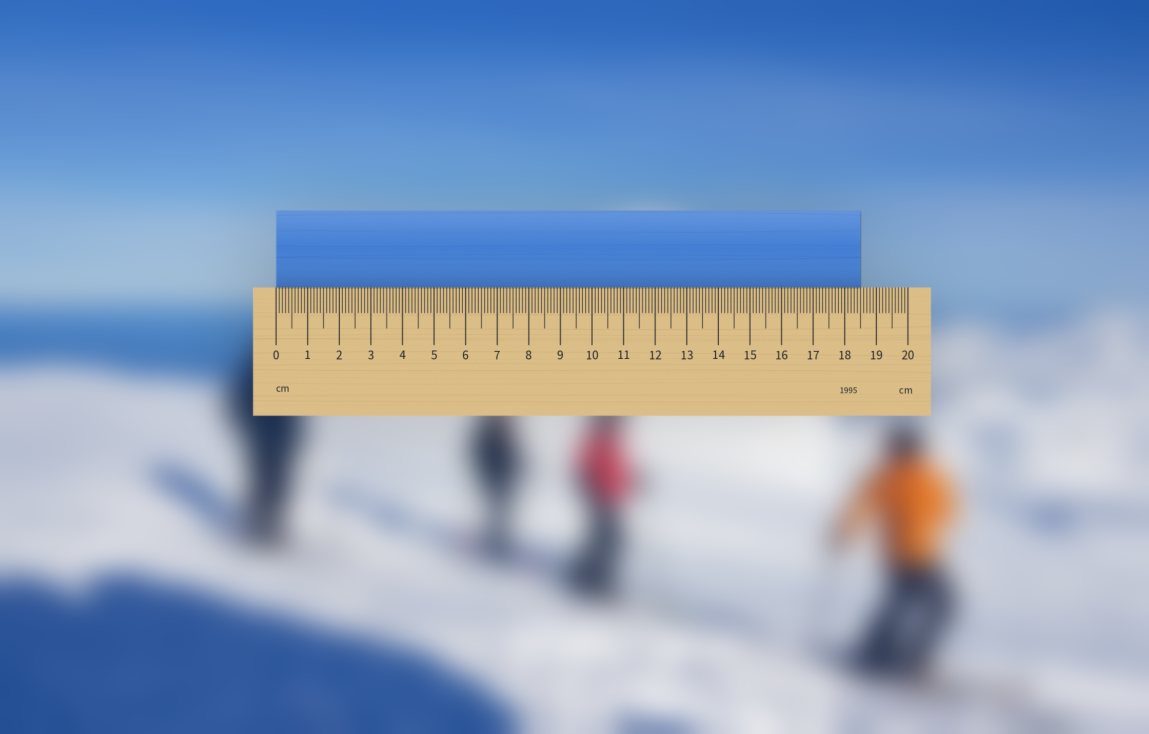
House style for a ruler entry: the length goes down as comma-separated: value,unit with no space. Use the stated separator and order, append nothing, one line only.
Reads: 18.5,cm
